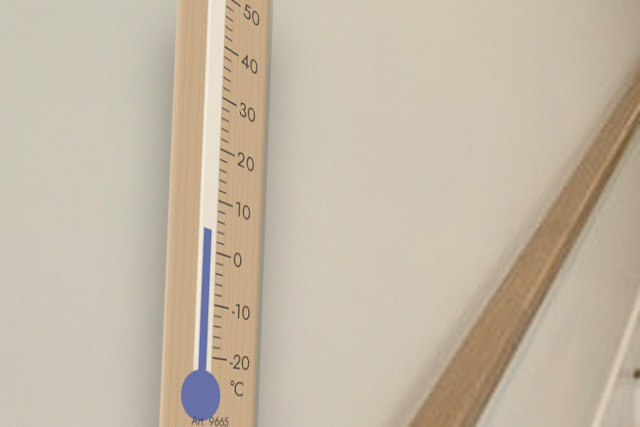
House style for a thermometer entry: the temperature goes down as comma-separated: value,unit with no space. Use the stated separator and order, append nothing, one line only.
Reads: 4,°C
